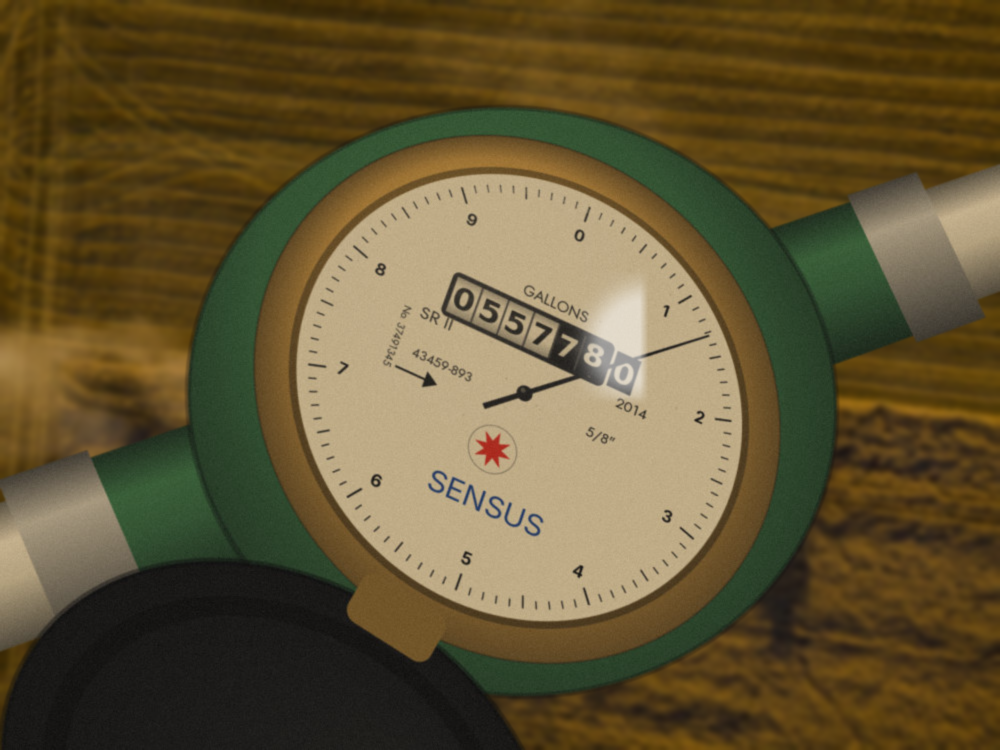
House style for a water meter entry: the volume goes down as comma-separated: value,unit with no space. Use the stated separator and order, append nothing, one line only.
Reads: 557781.3,gal
